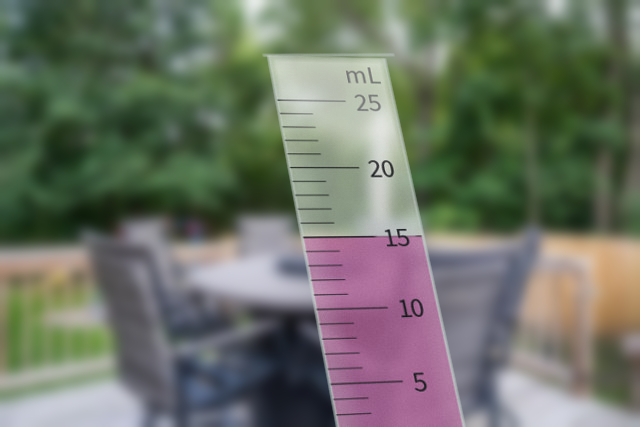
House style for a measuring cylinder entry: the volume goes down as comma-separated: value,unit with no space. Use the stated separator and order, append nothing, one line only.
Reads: 15,mL
